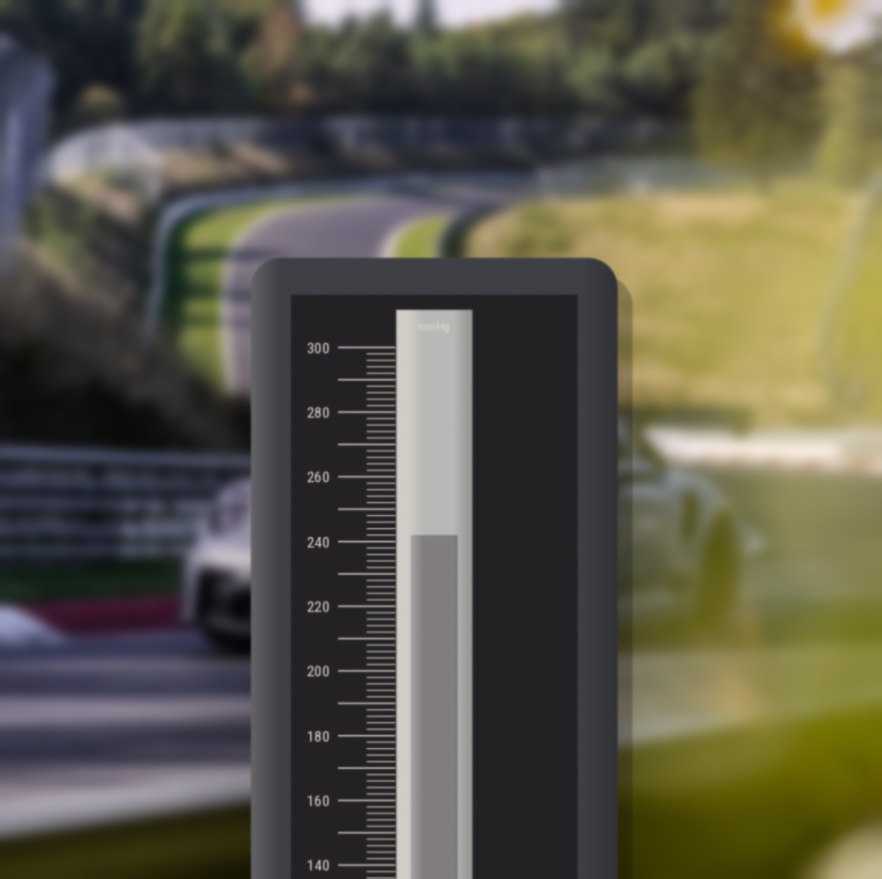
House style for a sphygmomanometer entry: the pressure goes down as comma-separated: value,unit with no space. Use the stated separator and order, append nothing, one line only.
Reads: 242,mmHg
